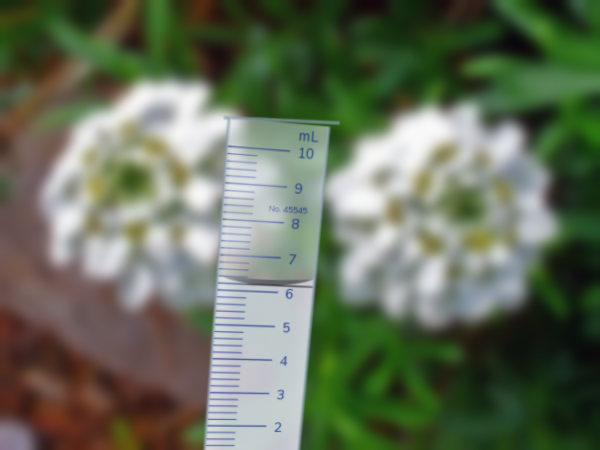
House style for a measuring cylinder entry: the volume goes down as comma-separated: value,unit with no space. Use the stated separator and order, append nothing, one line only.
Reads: 6.2,mL
